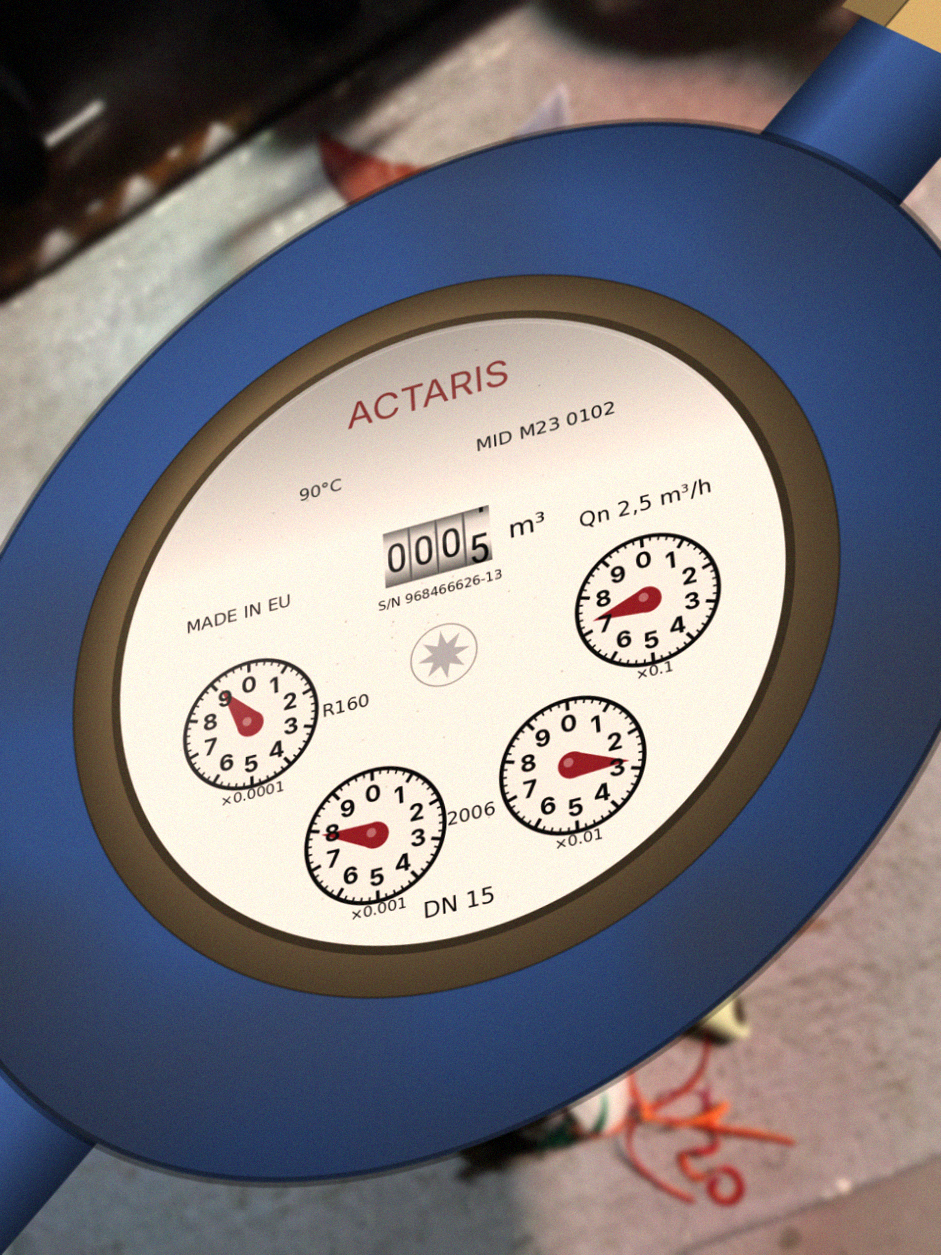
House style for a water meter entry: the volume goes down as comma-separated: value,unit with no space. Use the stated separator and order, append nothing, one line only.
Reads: 4.7279,m³
